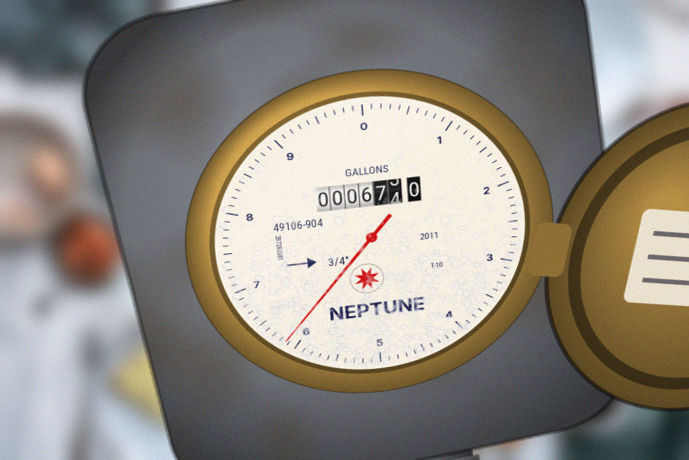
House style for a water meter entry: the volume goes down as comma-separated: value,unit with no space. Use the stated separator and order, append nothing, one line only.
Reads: 6736.1,gal
